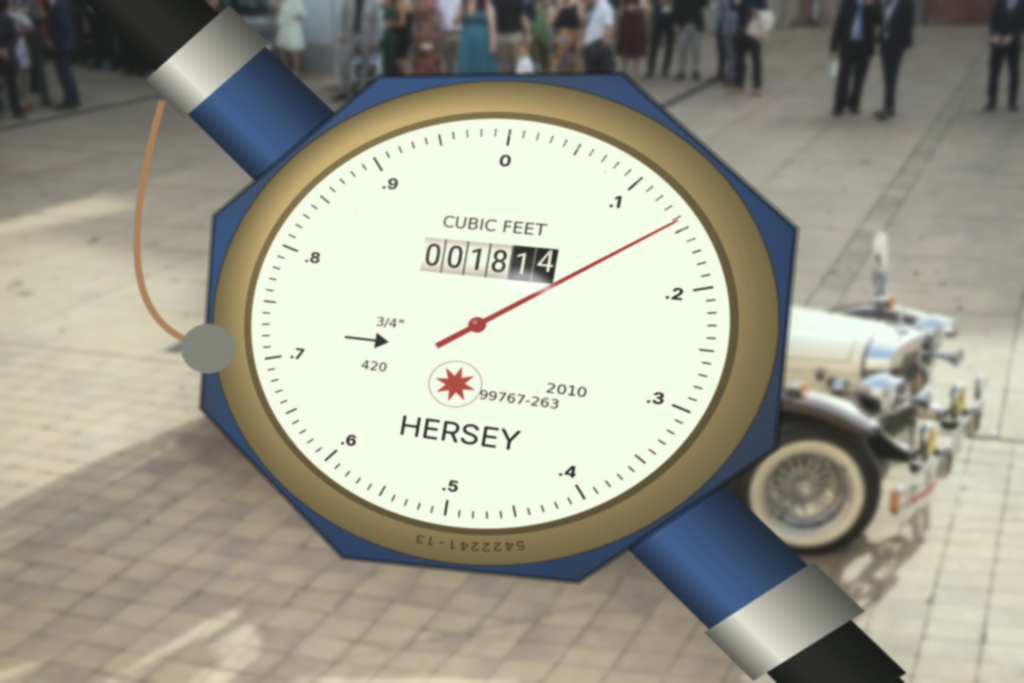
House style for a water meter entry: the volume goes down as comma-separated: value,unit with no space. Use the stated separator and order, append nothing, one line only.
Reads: 1814.14,ft³
